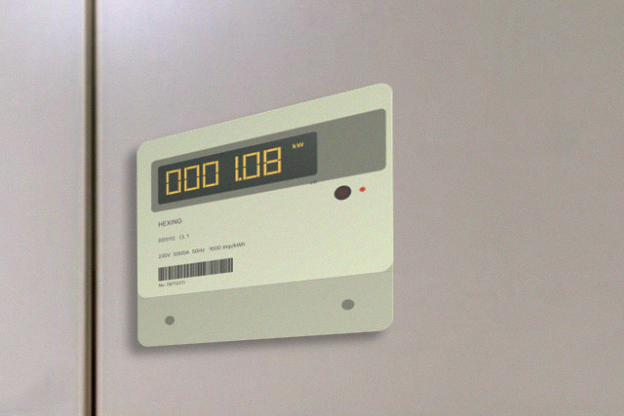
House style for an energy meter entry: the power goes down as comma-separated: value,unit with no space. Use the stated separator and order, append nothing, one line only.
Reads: 1.08,kW
